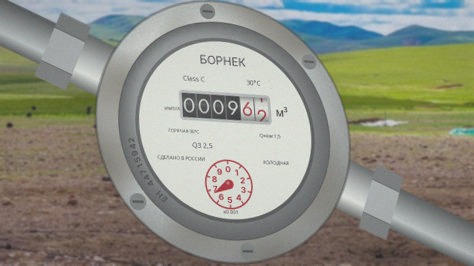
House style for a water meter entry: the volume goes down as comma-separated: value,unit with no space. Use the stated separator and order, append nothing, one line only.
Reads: 9.616,m³
